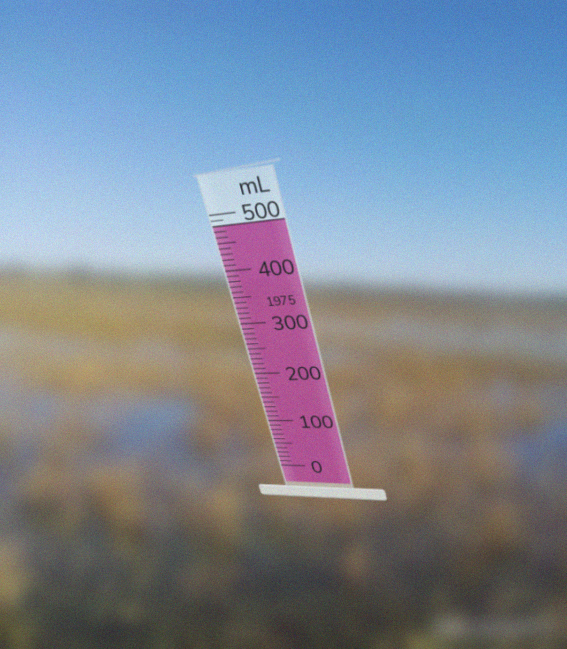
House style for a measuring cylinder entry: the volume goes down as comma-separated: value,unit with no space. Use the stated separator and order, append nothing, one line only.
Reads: 480,mL
